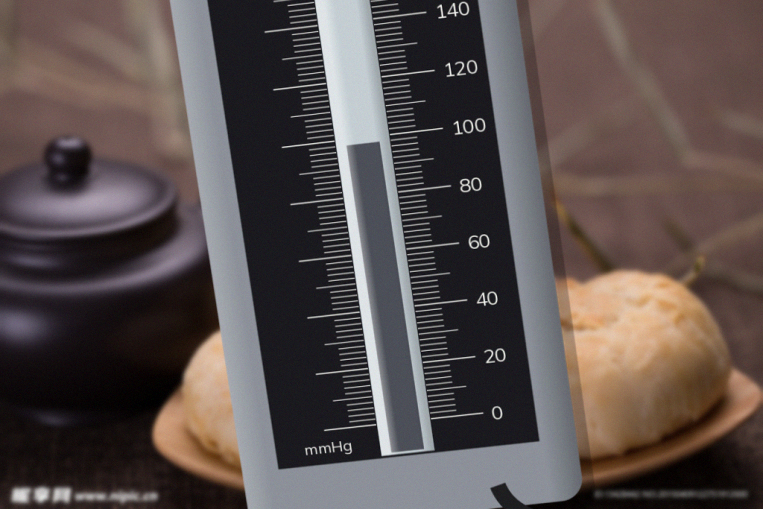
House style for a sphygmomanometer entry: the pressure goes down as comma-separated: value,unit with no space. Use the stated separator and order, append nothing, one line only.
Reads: 98,mmHg
